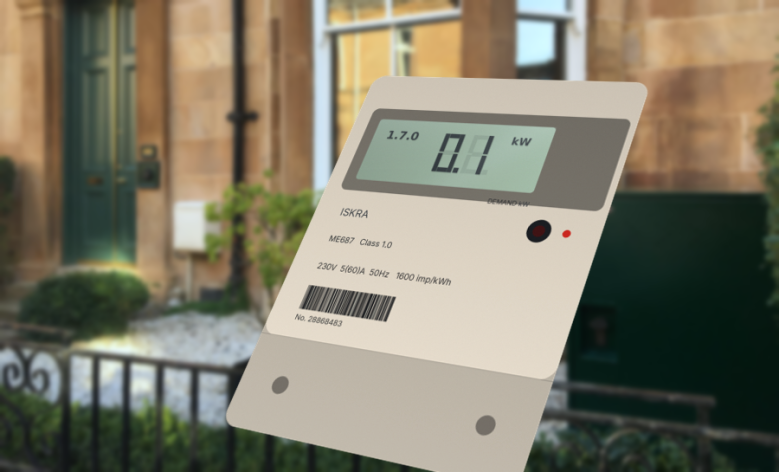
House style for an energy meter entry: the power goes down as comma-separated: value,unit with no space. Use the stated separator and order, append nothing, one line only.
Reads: 0.1,kW
